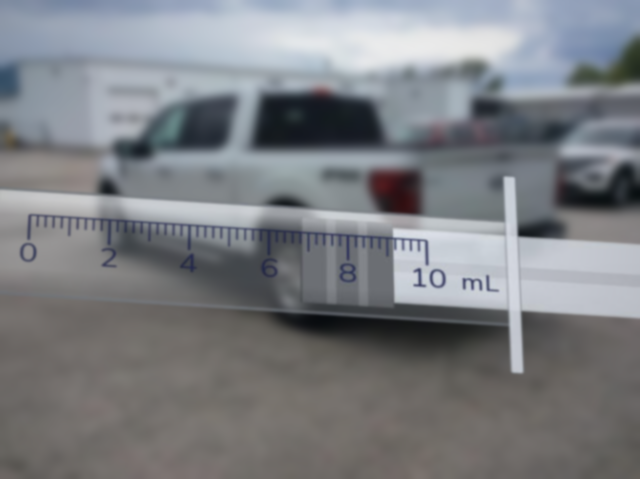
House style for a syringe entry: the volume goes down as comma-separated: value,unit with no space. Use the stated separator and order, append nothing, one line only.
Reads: 6.8,mL
